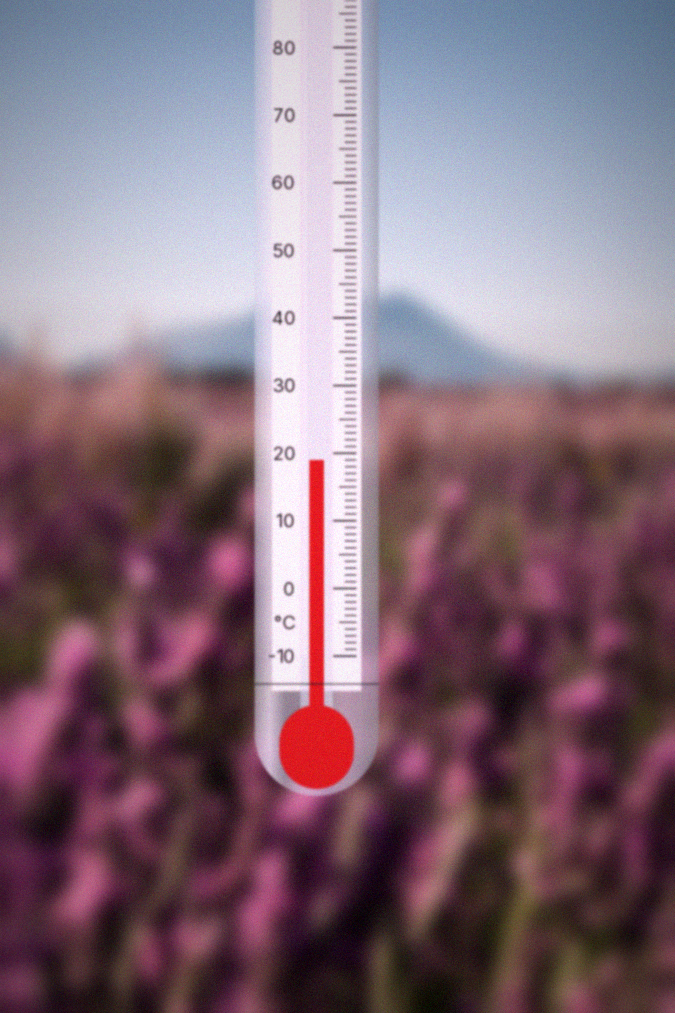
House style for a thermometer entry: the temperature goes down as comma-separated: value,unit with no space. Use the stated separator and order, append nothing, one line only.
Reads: 19,°C
